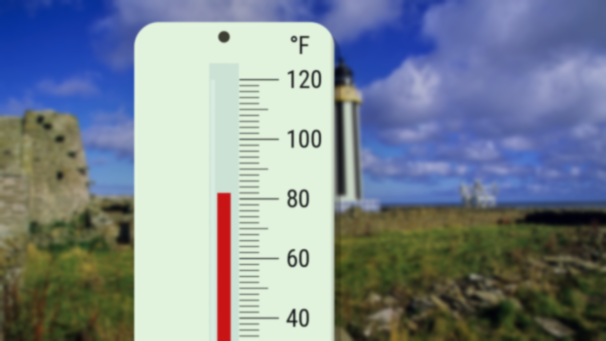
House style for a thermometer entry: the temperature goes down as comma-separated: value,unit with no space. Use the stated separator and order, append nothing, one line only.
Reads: 82,°F
